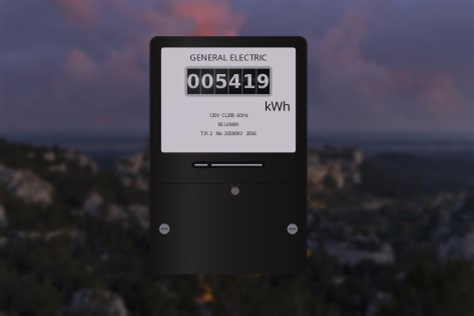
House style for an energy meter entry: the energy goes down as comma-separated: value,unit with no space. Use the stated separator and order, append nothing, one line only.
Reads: 5419,kWh
